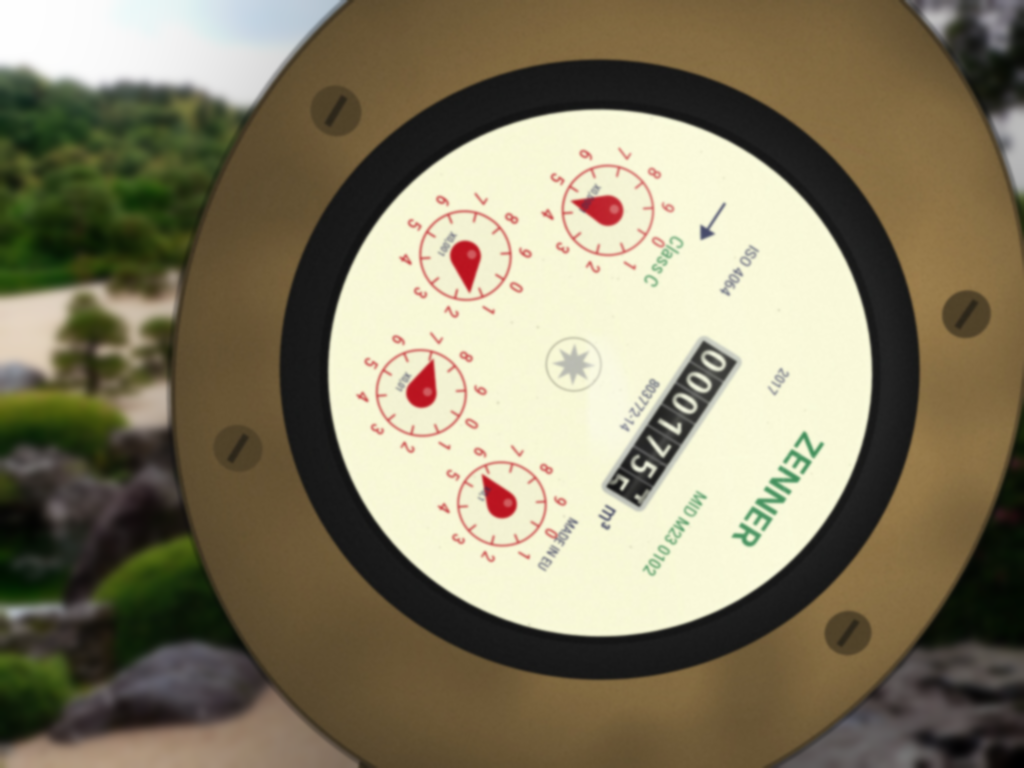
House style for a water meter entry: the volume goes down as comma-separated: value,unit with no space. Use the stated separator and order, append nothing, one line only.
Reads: 1754.5714,m³
